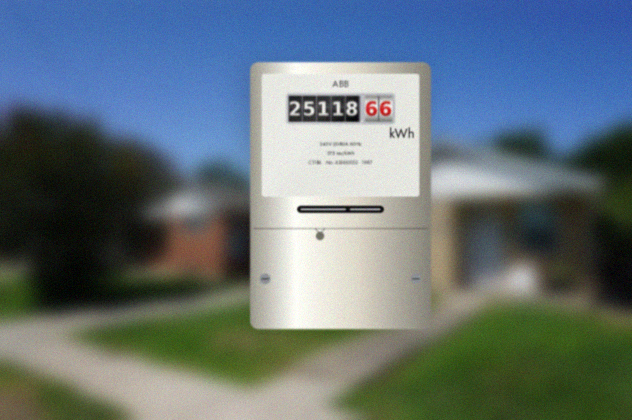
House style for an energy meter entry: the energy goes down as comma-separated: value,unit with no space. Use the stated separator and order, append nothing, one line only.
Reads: 25118.66,kWh
